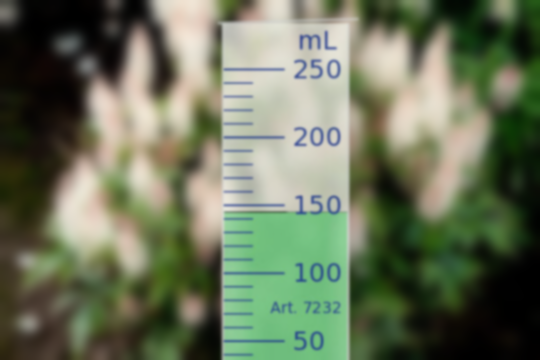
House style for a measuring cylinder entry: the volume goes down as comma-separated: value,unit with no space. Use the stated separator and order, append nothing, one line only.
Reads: 145,mL
